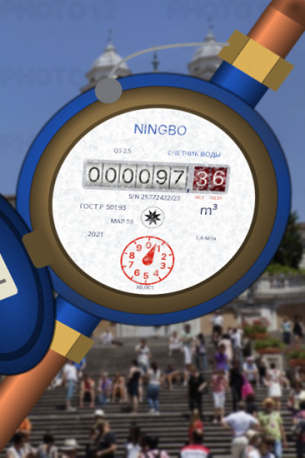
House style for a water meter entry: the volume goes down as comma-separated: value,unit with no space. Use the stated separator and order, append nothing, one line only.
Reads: 97.360,m³
